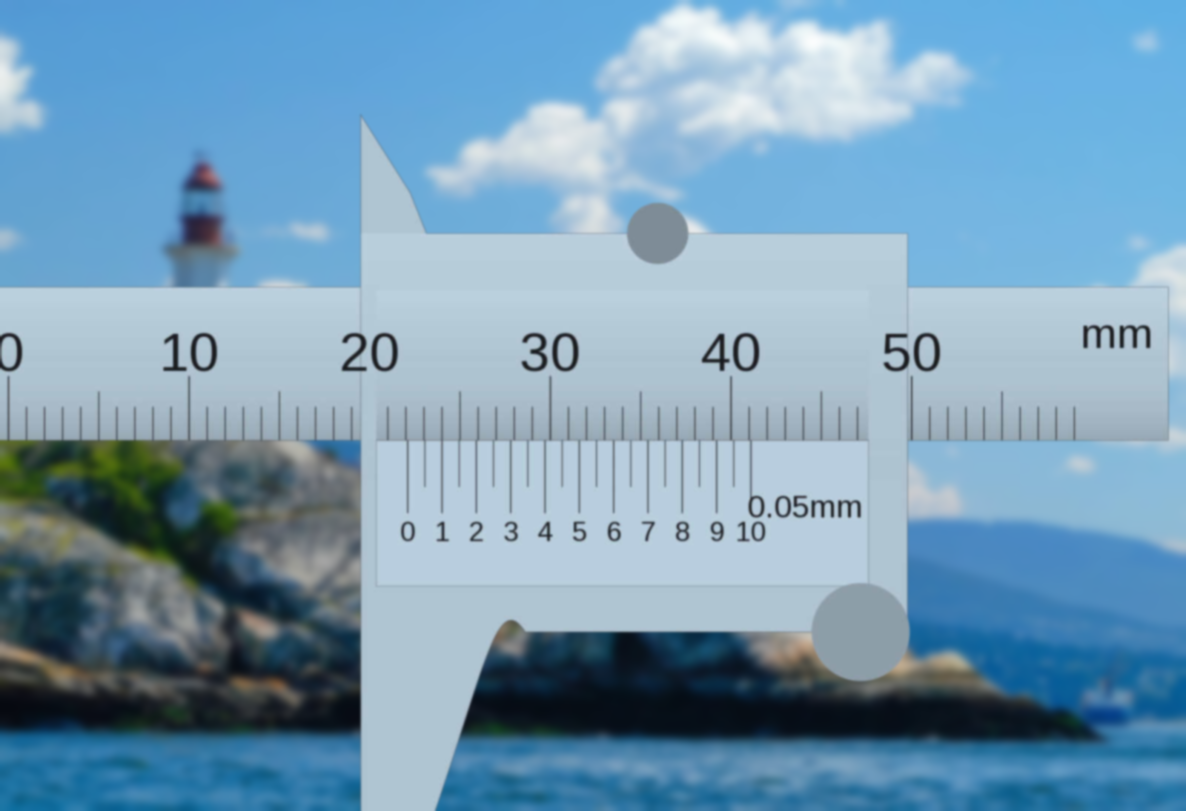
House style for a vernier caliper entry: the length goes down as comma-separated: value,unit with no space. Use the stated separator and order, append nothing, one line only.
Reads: 22.1,mm
